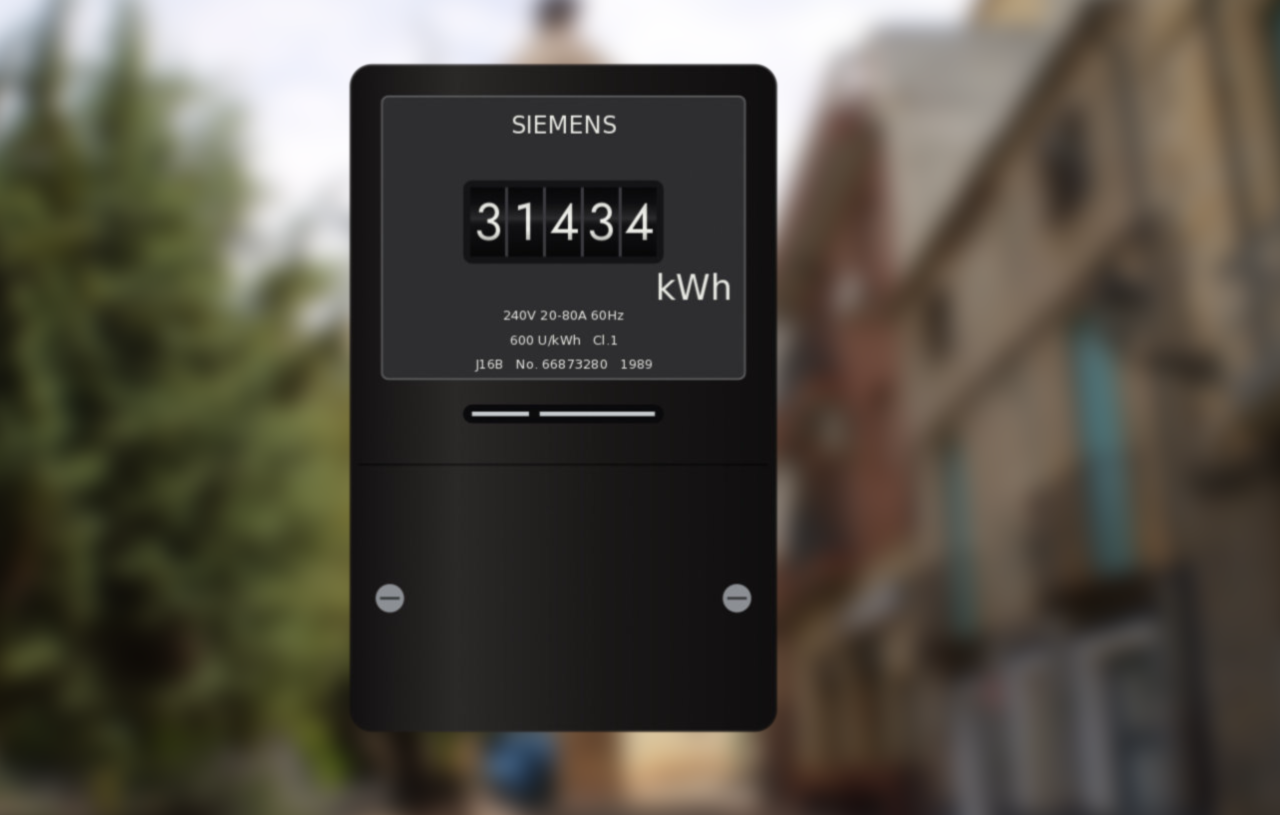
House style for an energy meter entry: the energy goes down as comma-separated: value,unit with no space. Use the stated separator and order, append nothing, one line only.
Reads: 31434,kWh
